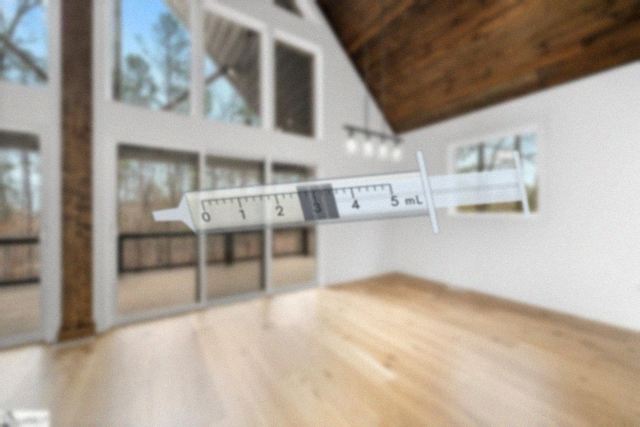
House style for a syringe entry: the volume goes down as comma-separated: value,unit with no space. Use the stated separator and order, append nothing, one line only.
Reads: 2.6,mL
